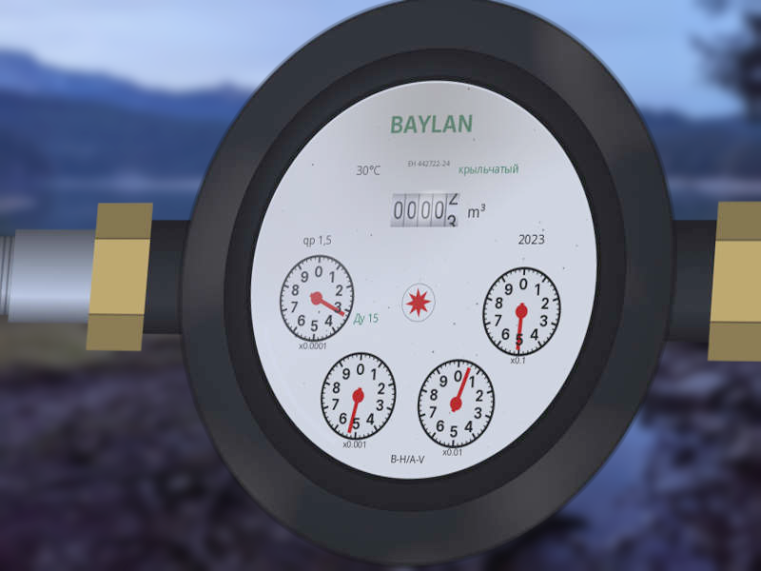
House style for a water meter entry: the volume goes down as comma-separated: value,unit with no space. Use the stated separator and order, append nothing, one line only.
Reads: 2.5053,m³
